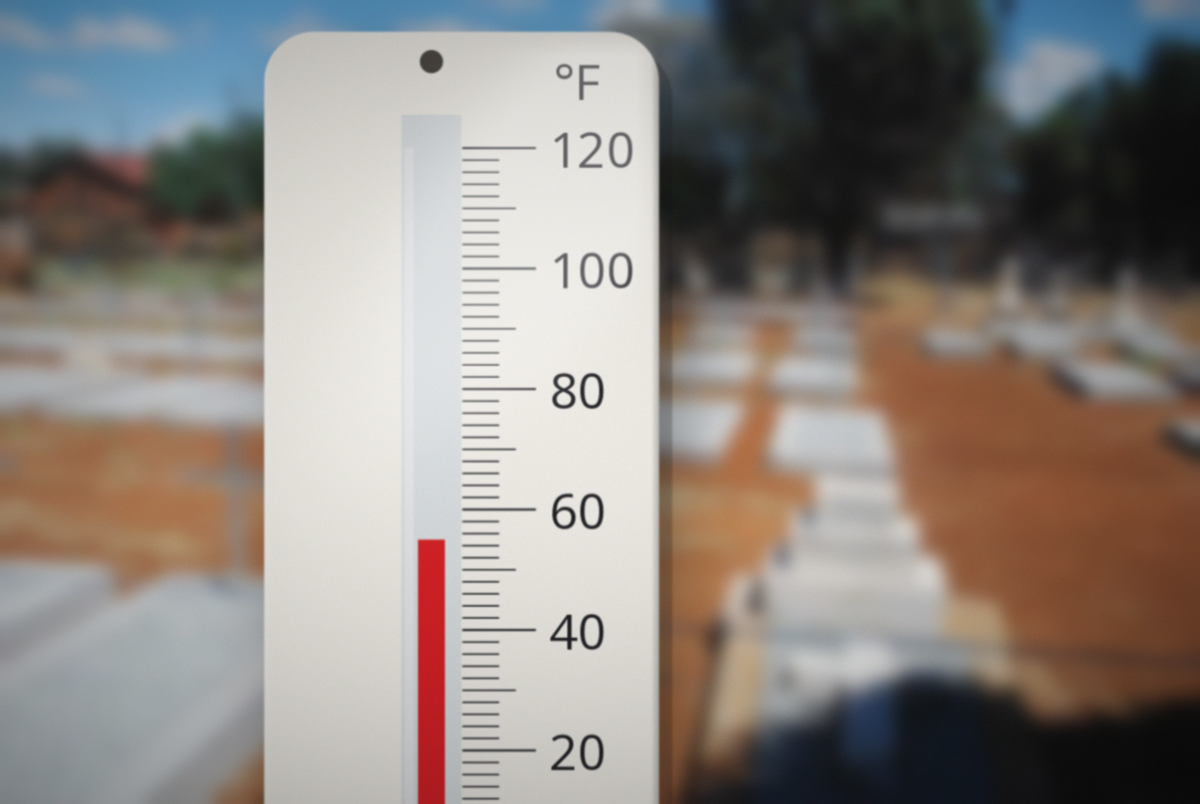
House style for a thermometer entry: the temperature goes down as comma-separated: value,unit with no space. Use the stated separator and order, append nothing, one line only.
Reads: 55,°F
